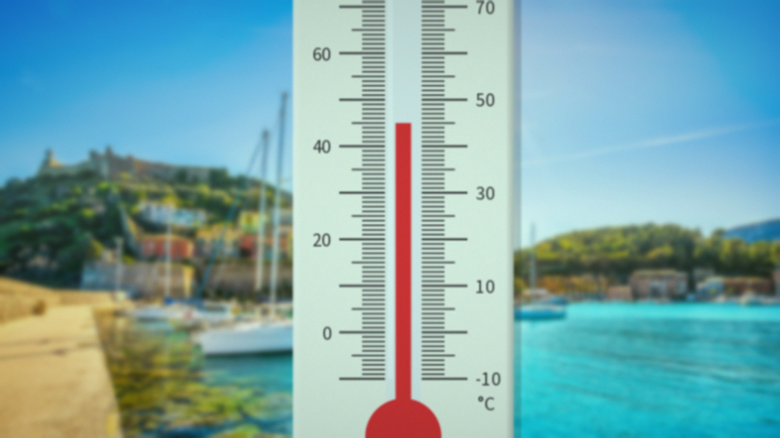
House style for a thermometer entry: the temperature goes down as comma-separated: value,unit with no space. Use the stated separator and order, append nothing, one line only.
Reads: 45,°C
